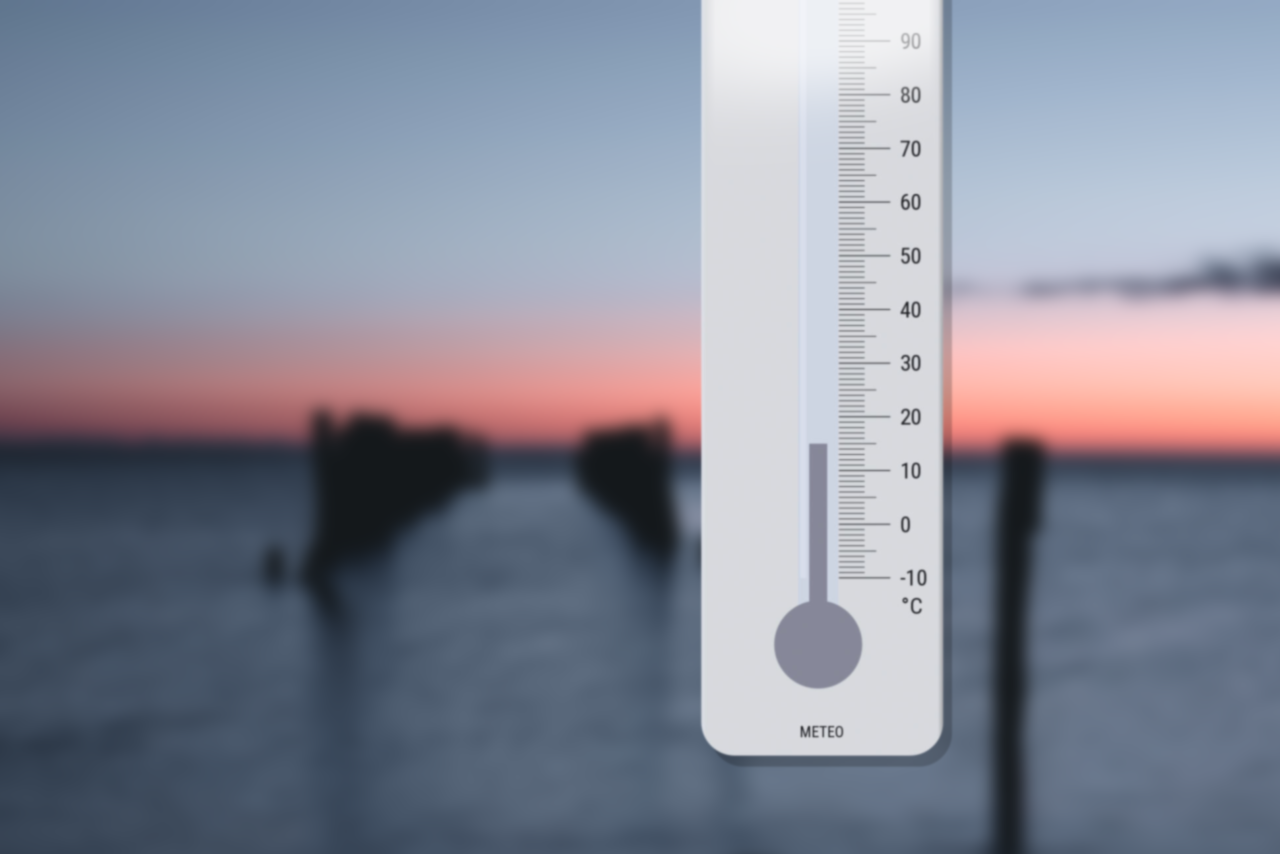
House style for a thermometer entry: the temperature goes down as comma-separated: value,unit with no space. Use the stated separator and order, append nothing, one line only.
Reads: 15,°C
